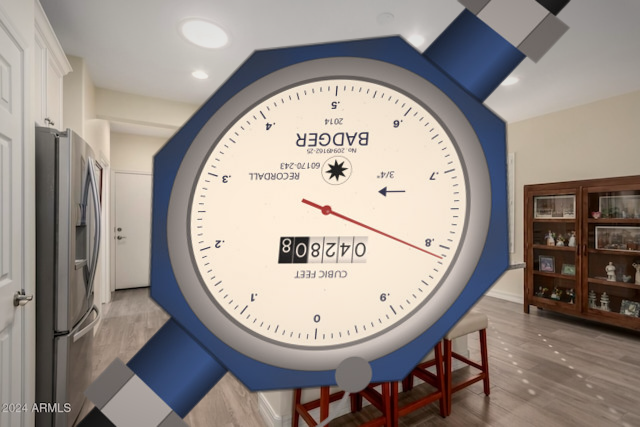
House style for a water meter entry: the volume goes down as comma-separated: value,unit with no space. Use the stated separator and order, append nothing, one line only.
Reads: 42807.81,ft³
